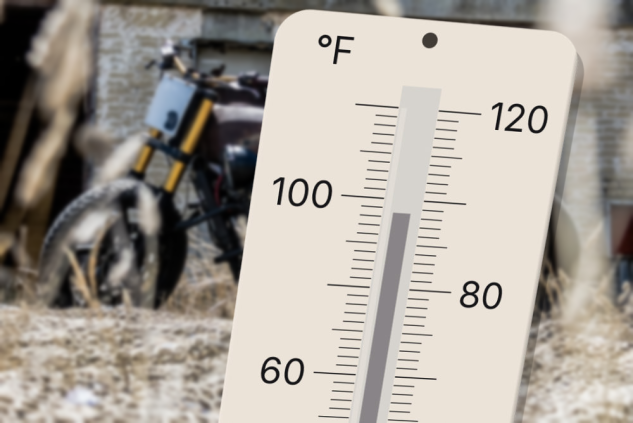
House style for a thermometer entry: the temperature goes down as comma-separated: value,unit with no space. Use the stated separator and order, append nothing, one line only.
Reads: 97,°F
